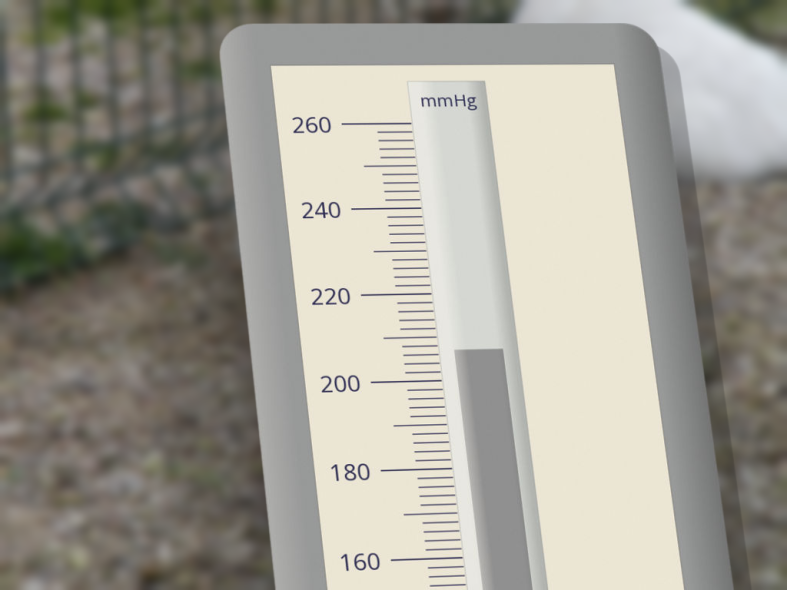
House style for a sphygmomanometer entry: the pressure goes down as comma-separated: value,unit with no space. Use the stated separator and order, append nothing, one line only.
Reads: 207,mmHg
